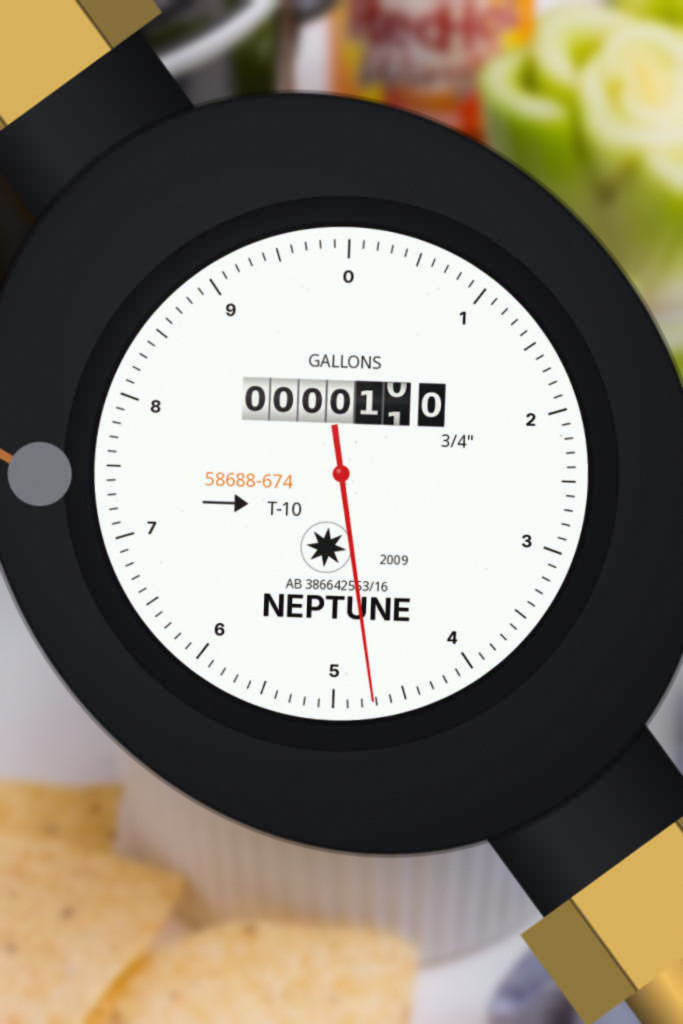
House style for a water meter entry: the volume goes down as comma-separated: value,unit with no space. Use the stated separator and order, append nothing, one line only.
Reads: 104.7,gal
